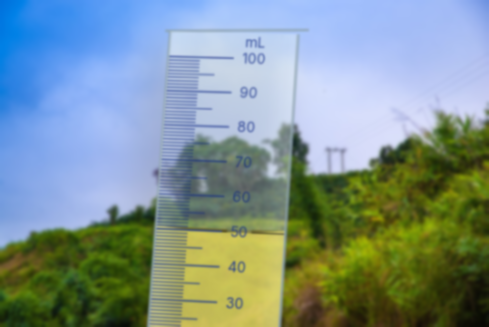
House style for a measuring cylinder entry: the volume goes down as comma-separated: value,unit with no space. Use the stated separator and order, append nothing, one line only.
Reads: 50,mL
